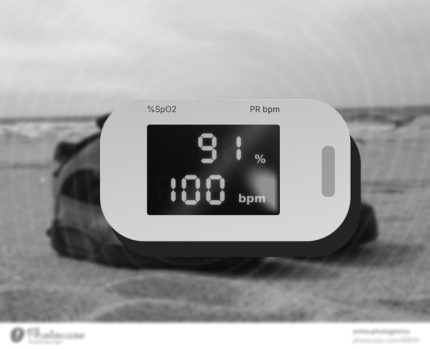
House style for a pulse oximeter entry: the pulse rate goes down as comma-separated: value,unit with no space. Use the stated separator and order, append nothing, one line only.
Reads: 100,bpm
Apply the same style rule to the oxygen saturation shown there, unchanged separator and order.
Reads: 91,%
